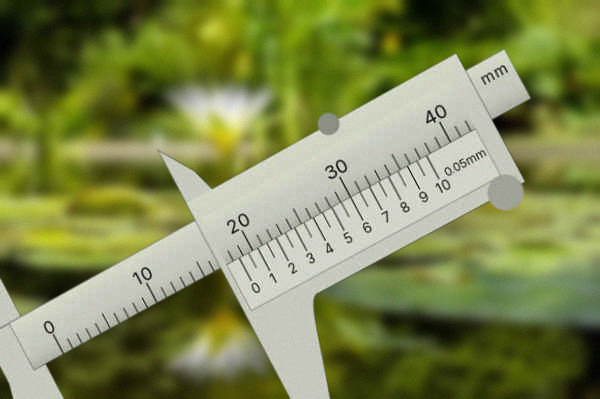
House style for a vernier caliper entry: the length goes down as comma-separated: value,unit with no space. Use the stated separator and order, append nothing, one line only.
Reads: 18.6,mm
